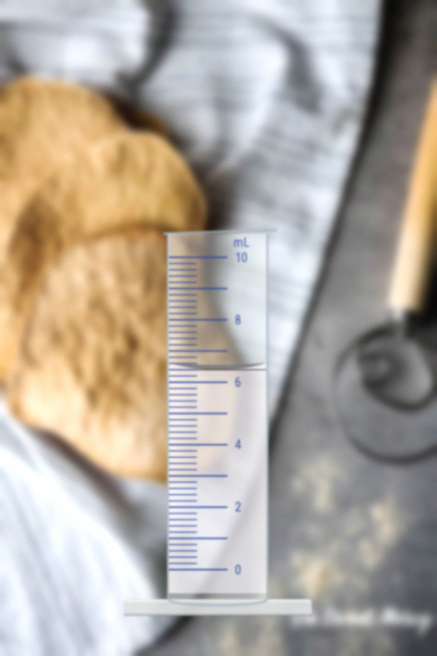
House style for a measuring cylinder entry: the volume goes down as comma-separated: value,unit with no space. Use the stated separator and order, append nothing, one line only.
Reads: 6.4,mL
